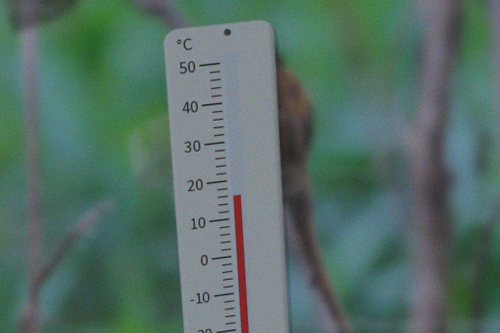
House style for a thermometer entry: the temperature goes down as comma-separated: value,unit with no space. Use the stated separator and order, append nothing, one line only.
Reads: 16,°C
